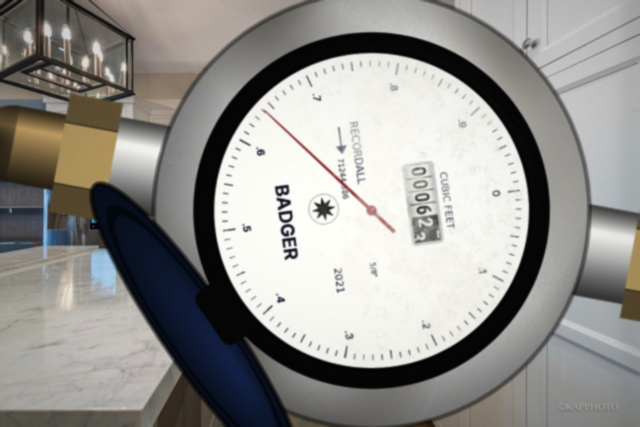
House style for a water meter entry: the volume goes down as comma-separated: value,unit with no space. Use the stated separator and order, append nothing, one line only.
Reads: 622.64,ft³
